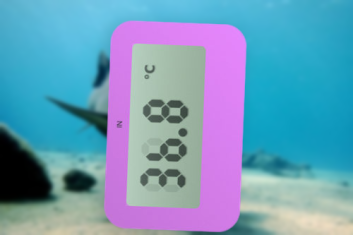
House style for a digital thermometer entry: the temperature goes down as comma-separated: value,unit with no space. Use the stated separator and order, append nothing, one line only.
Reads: 36.8,°C
